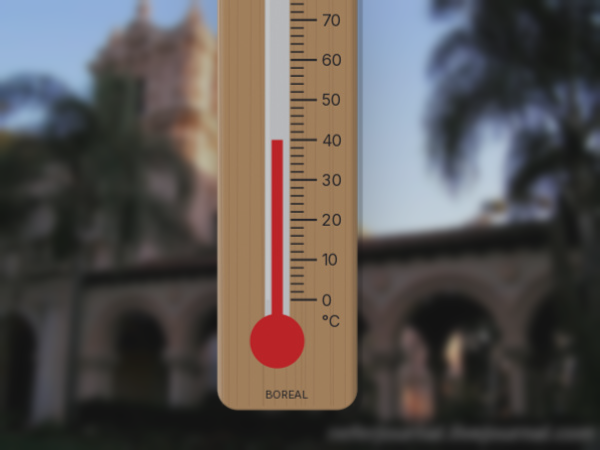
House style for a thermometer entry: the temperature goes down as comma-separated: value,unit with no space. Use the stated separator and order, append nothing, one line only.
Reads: 40,°C
